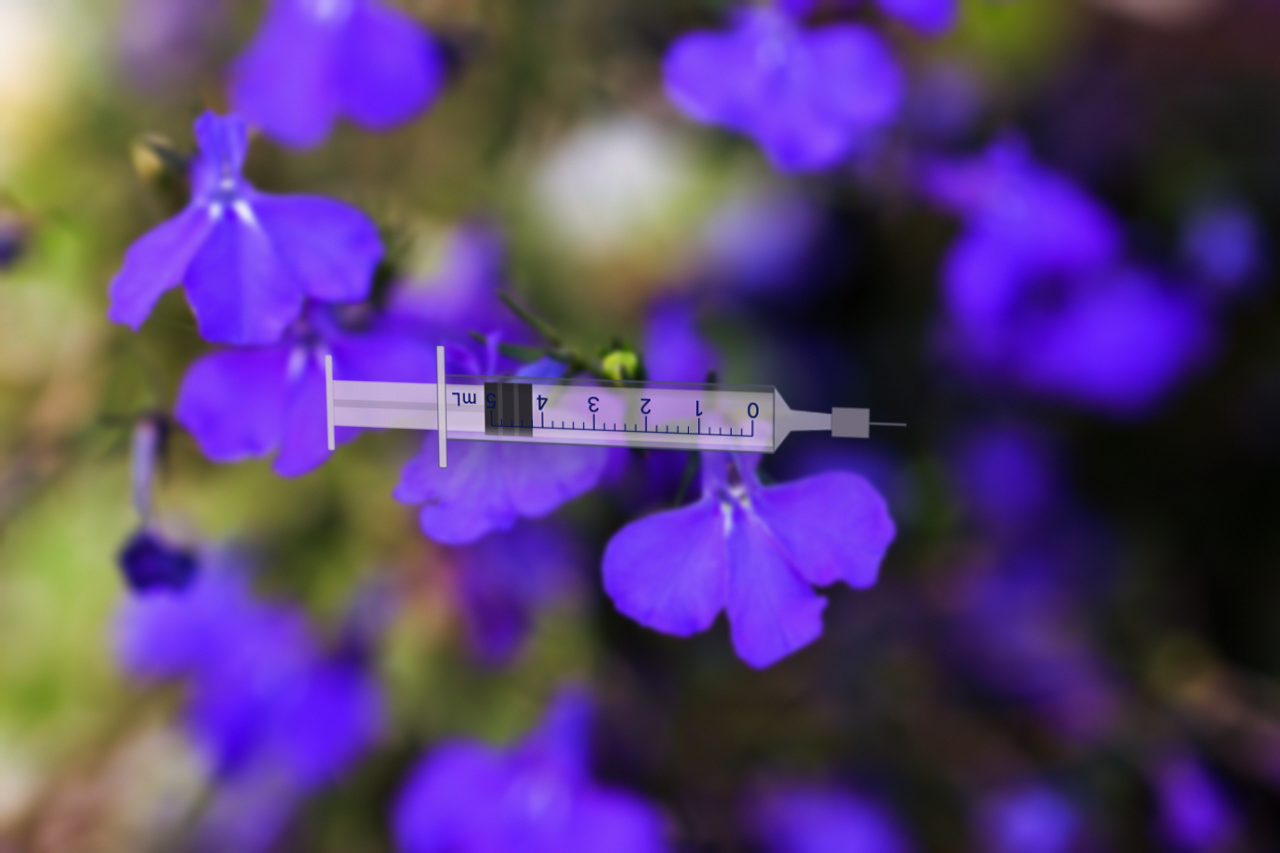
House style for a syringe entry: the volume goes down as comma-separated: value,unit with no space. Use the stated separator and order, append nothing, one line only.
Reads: 4.2,mL
